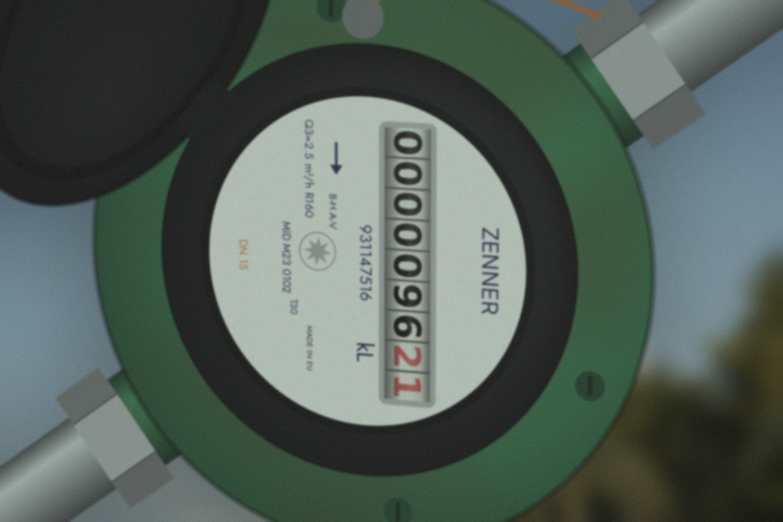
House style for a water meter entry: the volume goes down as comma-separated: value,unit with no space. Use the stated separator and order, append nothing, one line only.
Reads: 96.21,kL
